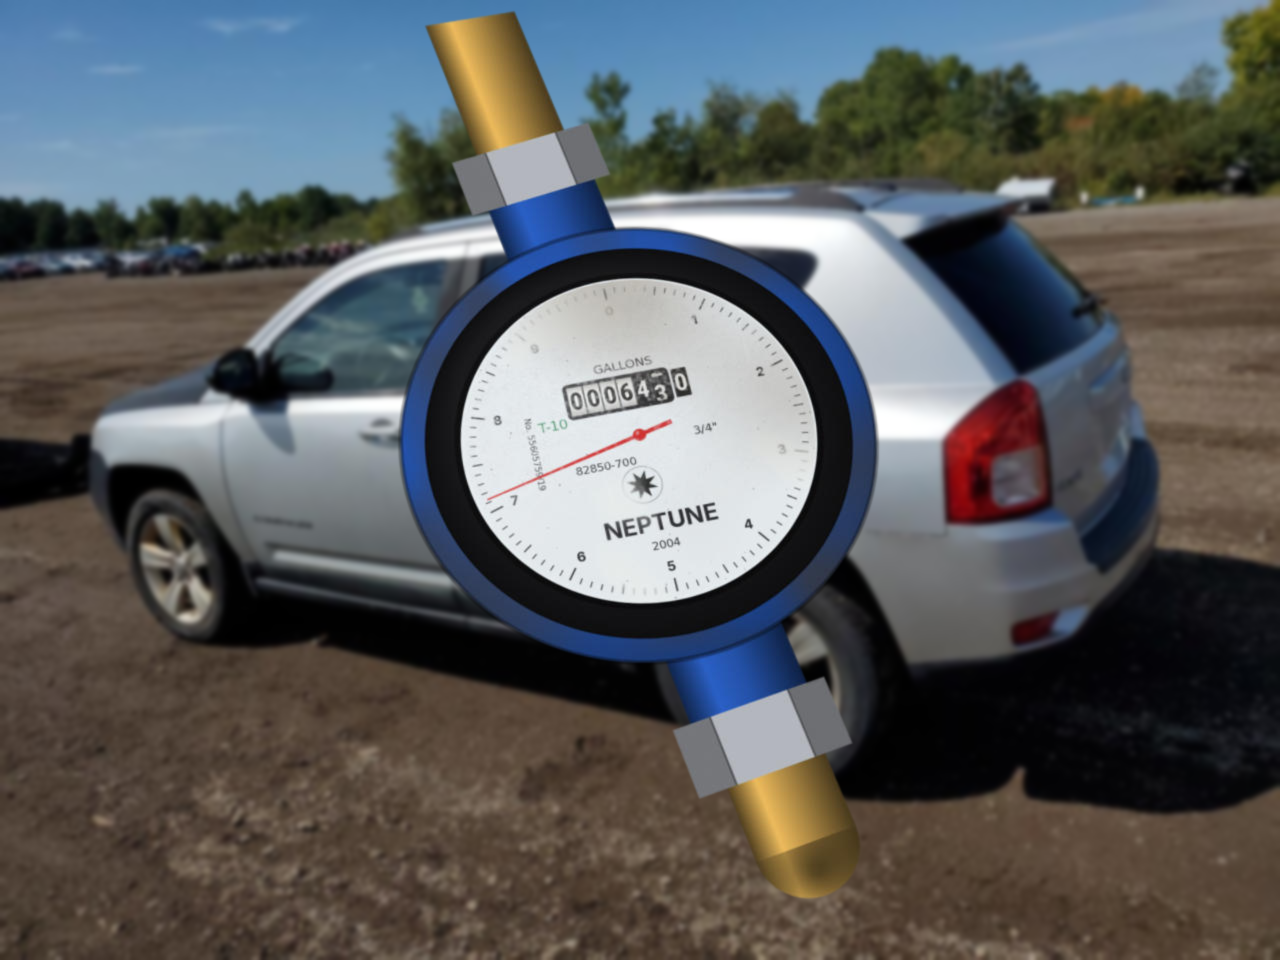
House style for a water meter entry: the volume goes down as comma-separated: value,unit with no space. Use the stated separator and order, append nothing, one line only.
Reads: 6427.1,gal
